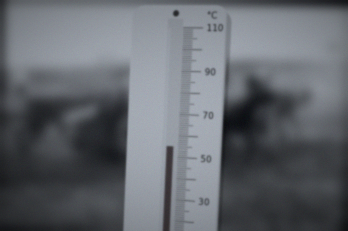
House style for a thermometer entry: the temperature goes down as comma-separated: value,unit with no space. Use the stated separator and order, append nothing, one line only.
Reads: 55,°C
